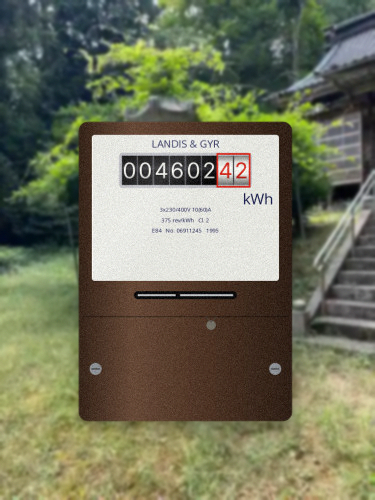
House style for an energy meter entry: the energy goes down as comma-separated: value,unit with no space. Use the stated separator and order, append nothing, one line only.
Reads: 4602.42,kWh
